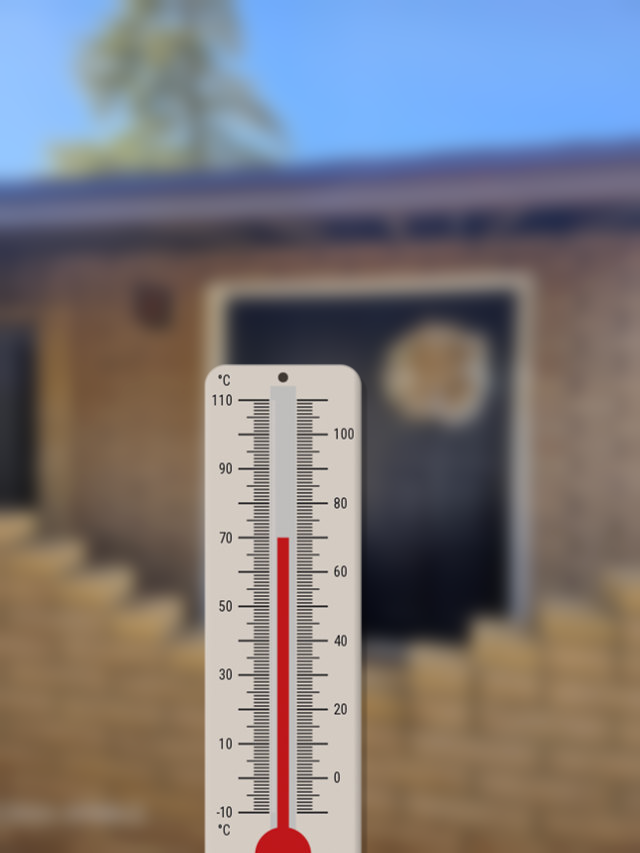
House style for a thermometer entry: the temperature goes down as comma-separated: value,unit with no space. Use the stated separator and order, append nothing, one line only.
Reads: 70,°C
